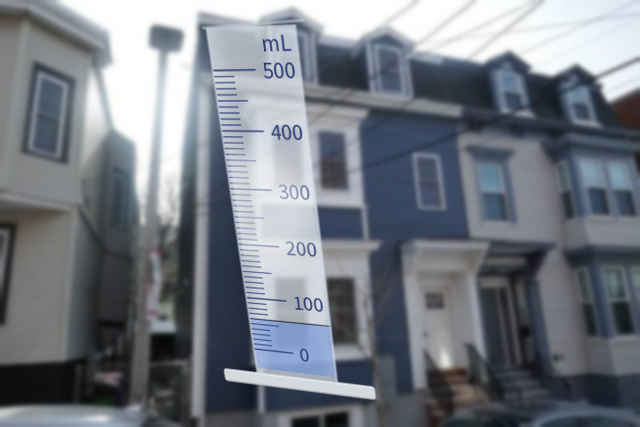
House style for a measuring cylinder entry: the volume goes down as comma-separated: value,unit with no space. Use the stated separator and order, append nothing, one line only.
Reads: 60,mL
